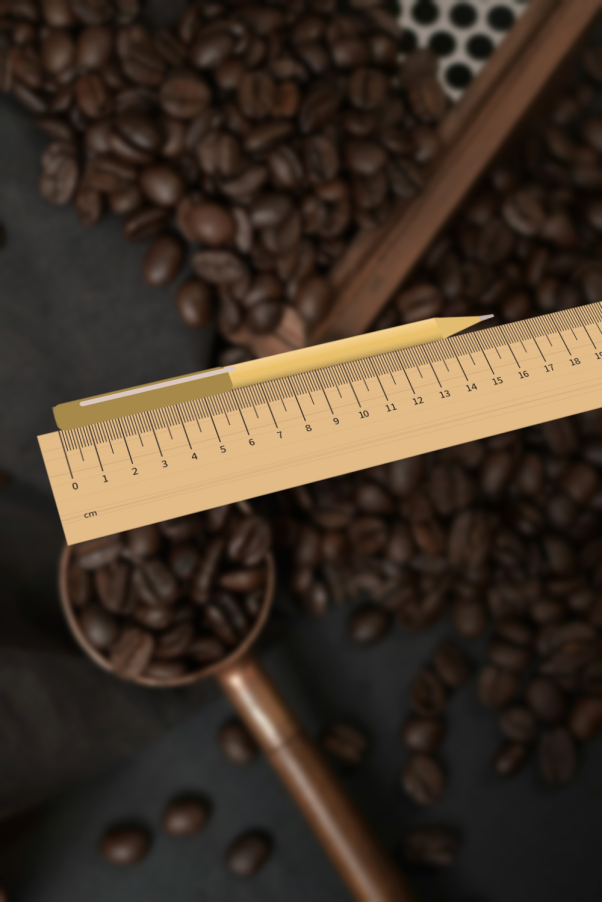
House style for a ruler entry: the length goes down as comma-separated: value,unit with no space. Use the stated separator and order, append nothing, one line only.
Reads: 16,cm
